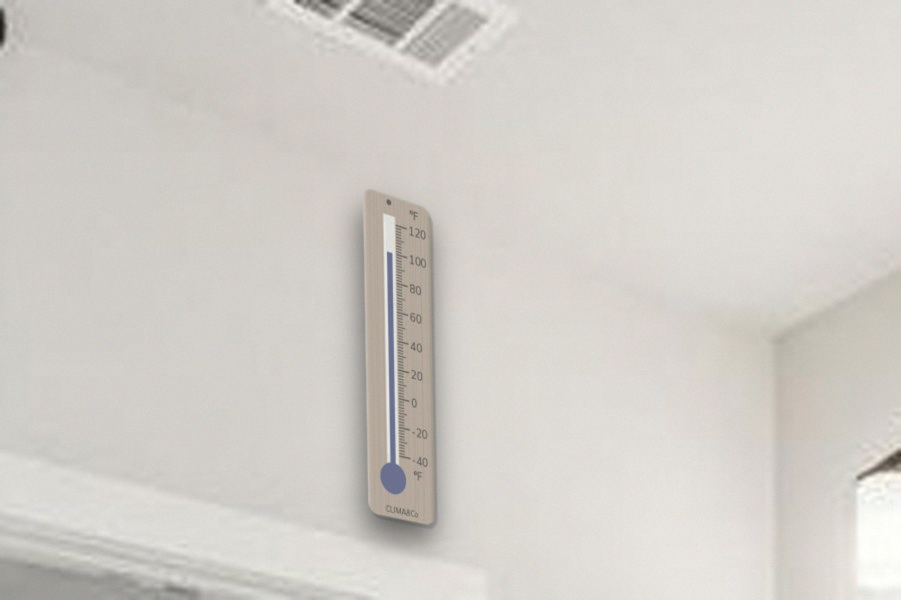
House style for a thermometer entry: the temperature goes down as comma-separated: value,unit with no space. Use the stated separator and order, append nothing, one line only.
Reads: 100,°F
